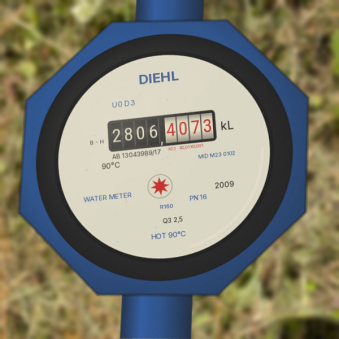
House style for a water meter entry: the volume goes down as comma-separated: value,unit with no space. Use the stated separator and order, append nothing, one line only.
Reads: 2806.4073,kL
